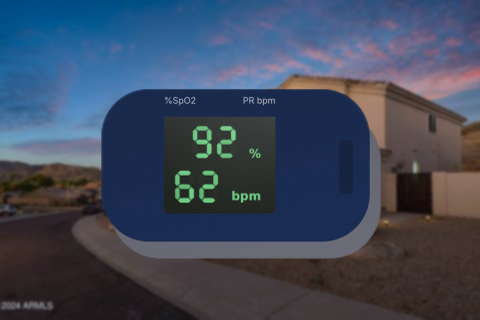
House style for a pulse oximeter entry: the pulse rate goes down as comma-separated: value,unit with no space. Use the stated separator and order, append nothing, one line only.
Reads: 62,bpm
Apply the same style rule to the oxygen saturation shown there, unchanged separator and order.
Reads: 92,%
